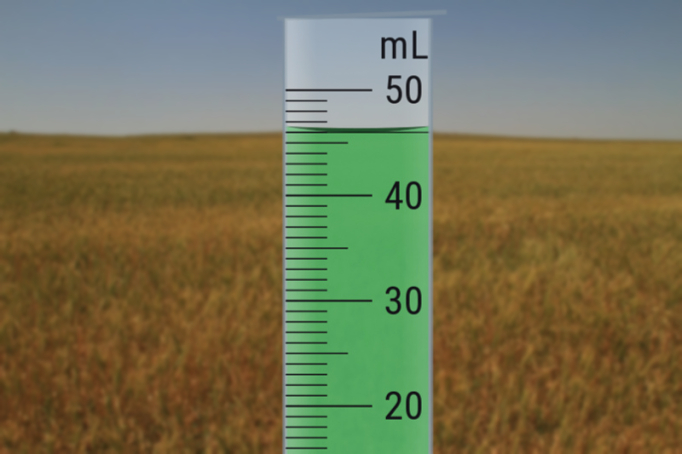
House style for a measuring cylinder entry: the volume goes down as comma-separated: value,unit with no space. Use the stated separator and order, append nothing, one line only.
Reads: 46,mL
